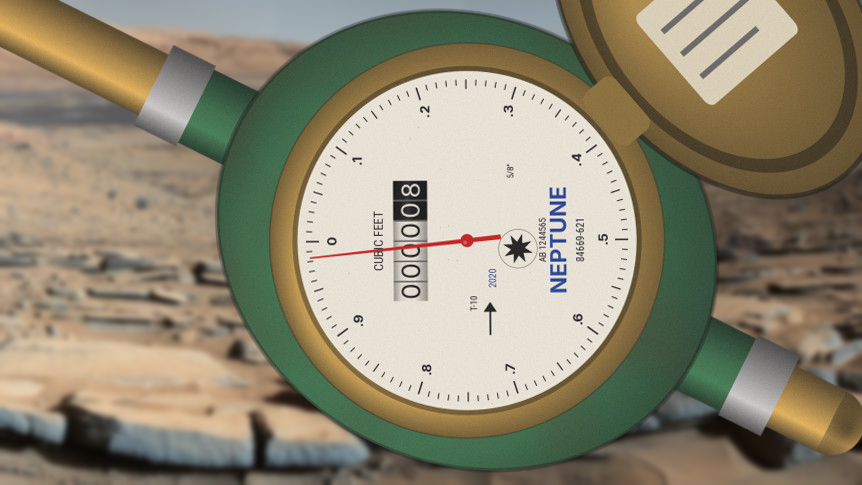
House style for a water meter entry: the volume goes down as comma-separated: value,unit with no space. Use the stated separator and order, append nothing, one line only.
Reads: 7.98,ft³
